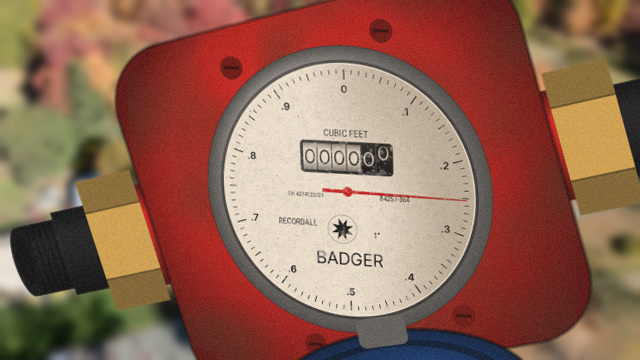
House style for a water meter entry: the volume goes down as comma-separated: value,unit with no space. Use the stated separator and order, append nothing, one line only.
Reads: 0.25,ft³
